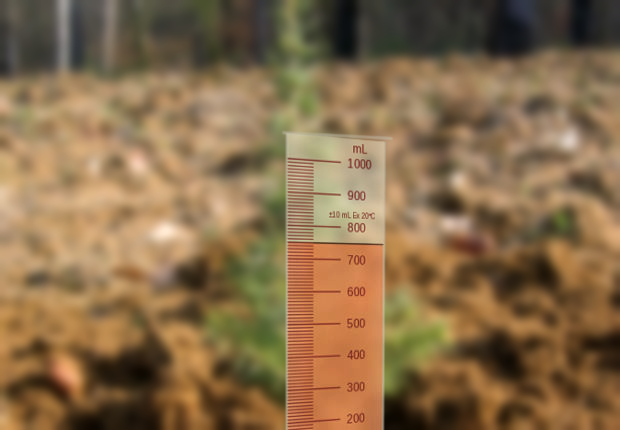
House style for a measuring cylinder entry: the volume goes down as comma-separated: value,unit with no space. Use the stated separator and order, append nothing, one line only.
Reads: 750,mL
